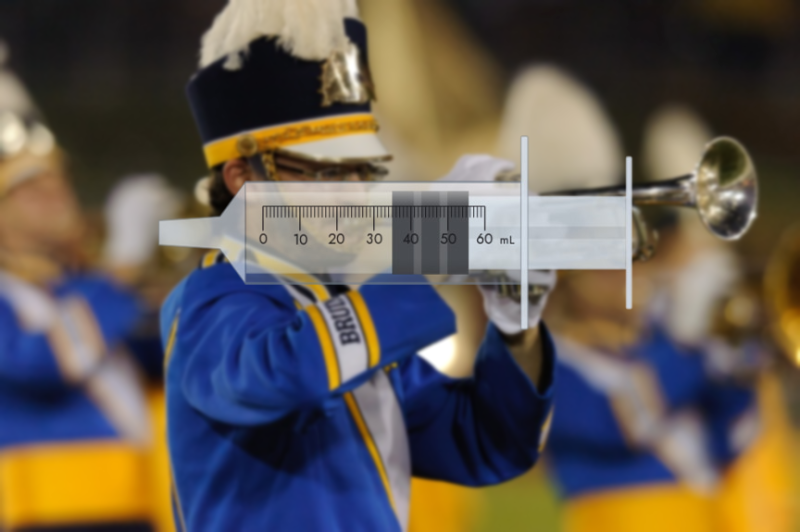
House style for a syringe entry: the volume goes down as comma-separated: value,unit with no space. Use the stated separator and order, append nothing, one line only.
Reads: 35,mL
